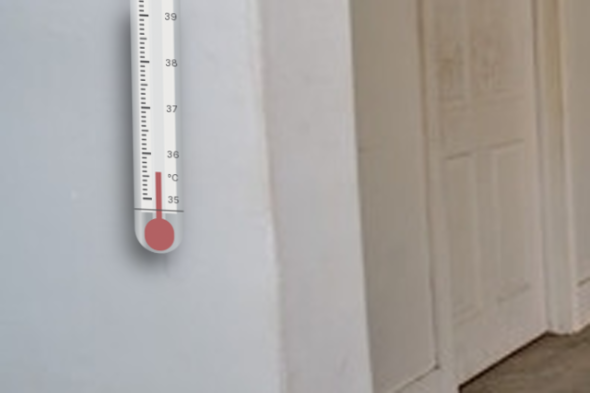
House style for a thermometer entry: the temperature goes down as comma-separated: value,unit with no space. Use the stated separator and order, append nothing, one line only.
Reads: 35.6,°C
